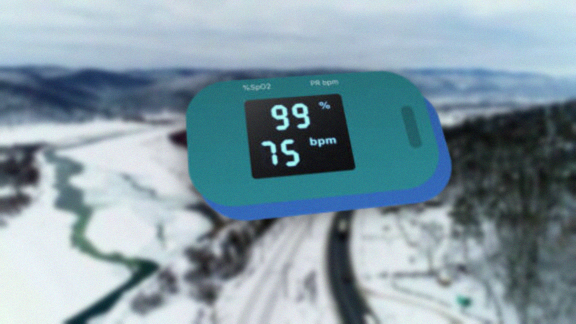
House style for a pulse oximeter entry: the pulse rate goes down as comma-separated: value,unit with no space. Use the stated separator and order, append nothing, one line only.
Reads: 75,bpm
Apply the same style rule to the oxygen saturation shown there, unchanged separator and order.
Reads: 99,%
